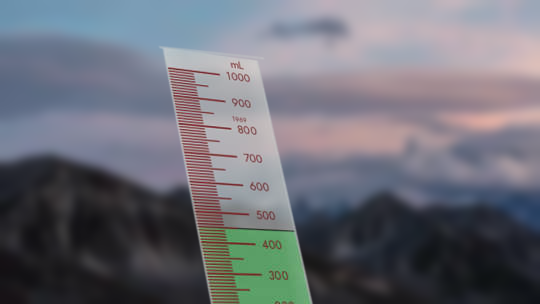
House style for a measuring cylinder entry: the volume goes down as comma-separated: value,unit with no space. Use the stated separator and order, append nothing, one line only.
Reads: 450,mL
